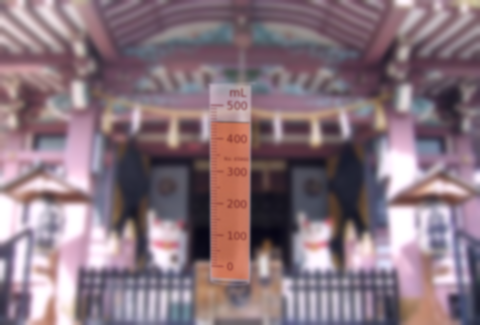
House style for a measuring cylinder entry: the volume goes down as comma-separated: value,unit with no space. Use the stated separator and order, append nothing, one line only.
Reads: 450,mL
